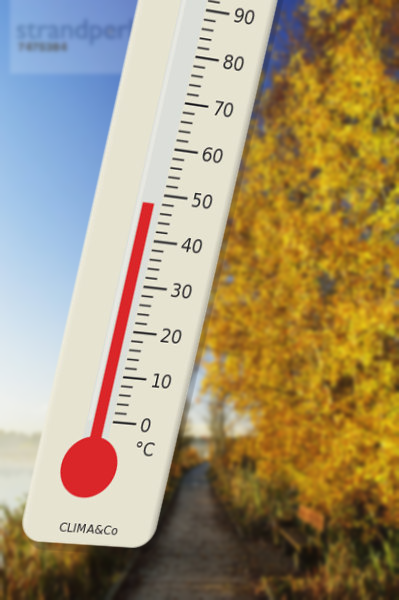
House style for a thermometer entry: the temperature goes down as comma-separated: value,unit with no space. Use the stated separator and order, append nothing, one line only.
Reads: 48,°C
